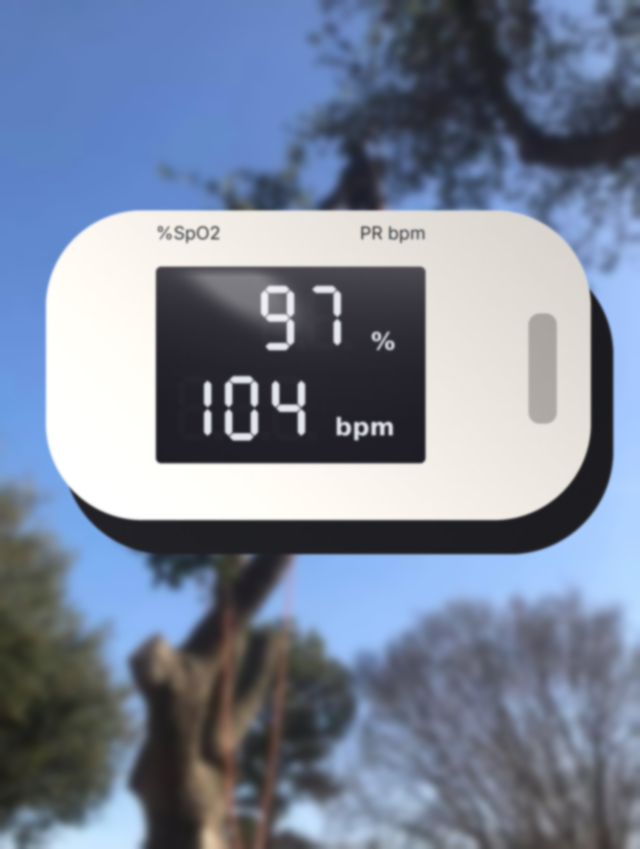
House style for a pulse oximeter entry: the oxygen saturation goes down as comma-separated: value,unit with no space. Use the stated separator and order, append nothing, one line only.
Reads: 97,%
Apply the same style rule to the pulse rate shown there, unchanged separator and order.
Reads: 104,bpm
